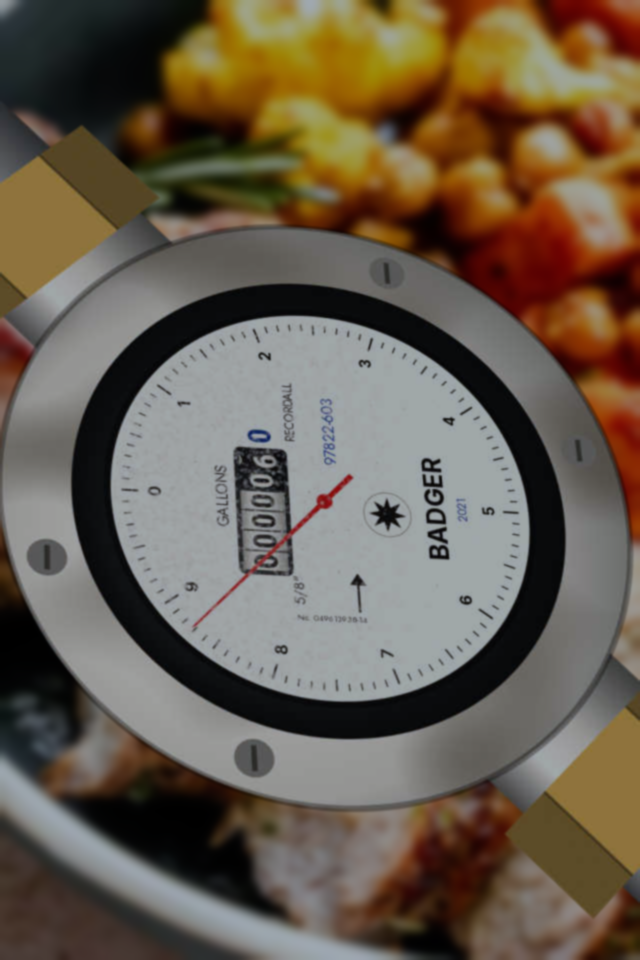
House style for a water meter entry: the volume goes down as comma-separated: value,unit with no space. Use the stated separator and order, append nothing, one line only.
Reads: 58.7,gal
